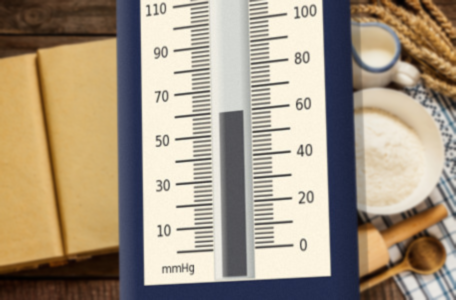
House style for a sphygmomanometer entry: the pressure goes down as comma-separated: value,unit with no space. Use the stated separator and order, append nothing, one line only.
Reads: 60,mmHg
